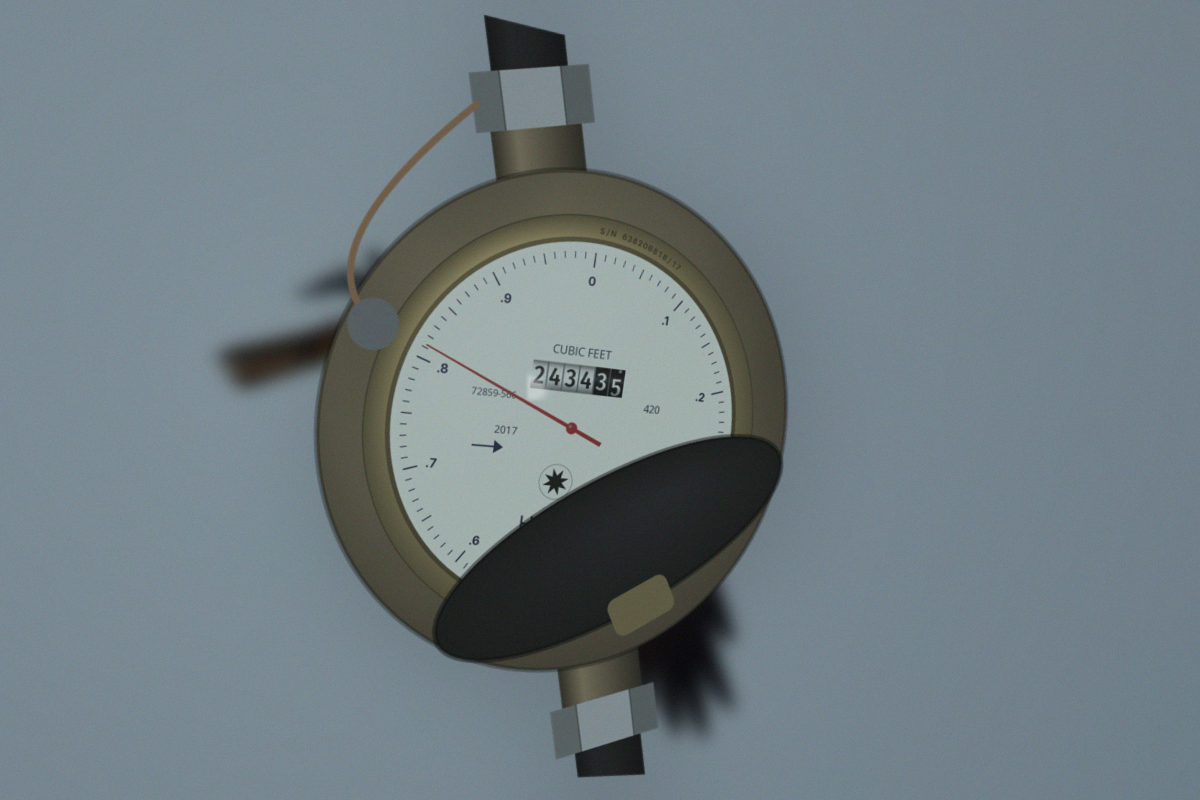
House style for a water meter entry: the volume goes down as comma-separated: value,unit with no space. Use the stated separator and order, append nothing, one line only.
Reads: 243434.81,ft³
